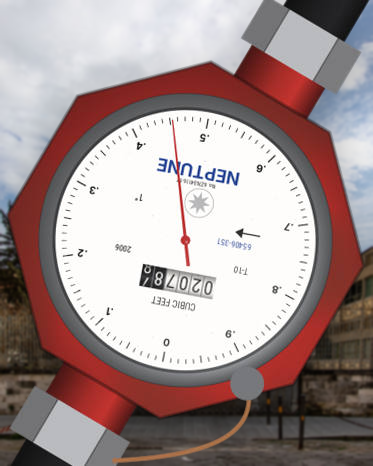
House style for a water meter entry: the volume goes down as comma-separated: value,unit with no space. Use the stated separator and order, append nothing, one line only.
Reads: 20787.45,ft³
